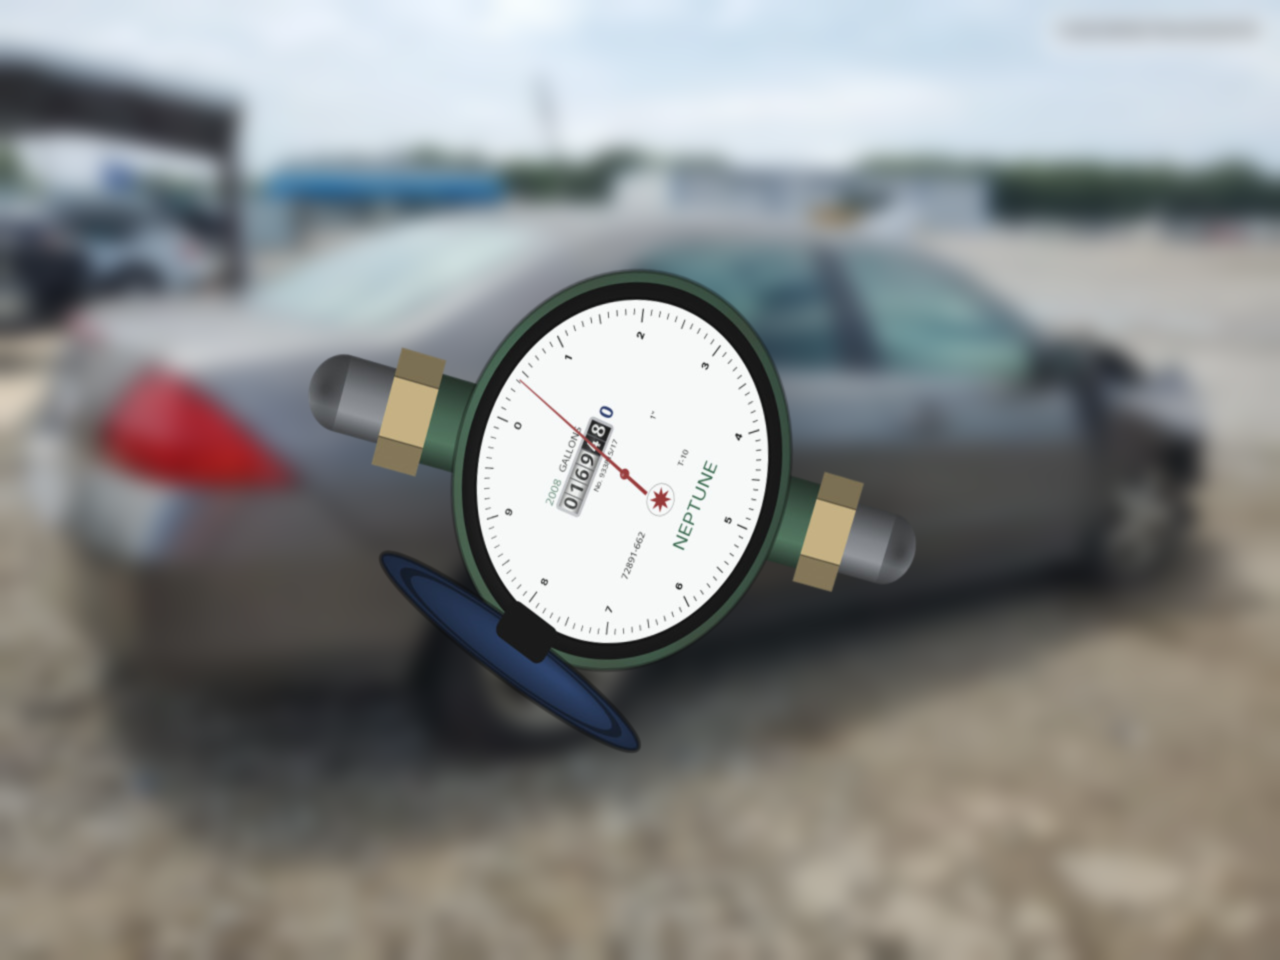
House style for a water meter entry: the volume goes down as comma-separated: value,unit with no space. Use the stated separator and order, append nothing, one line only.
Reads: 169480.4,gal
